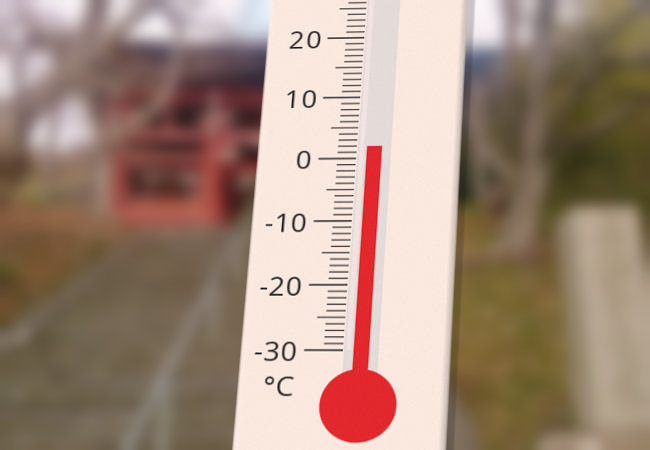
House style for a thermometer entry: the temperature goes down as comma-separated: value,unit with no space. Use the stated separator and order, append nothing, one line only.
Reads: 2,°C
